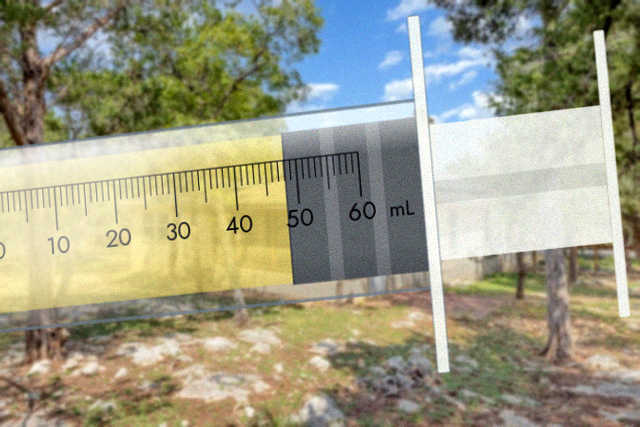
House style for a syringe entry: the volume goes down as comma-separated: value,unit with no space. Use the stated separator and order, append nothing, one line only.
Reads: 48,mL
